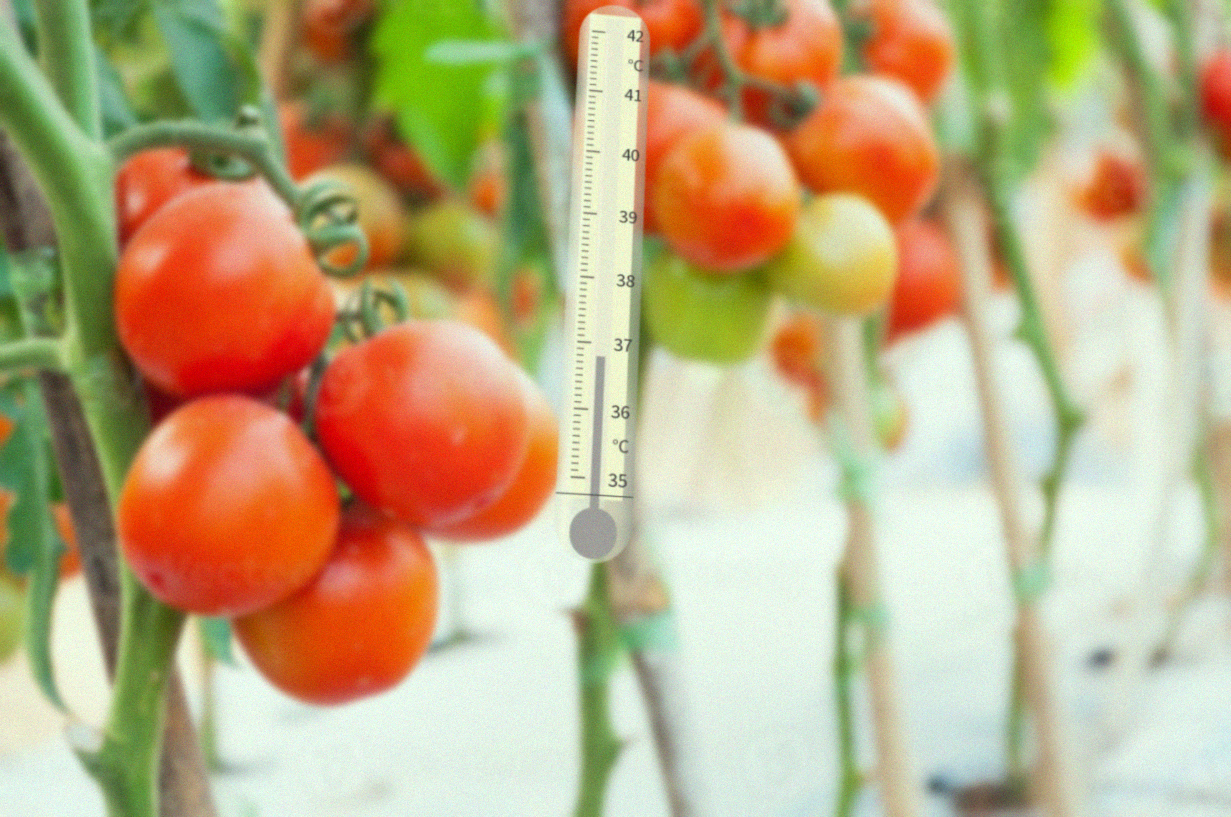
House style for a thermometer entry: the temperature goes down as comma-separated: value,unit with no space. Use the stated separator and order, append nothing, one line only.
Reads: 36.8,°C
